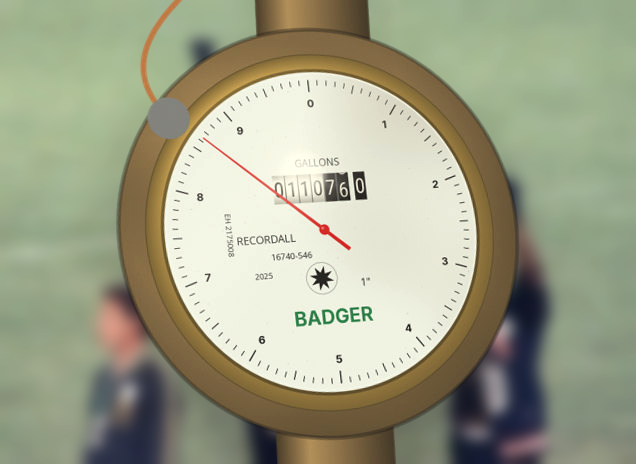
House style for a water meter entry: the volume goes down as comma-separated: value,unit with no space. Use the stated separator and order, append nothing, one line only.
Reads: 110758.6,gal
